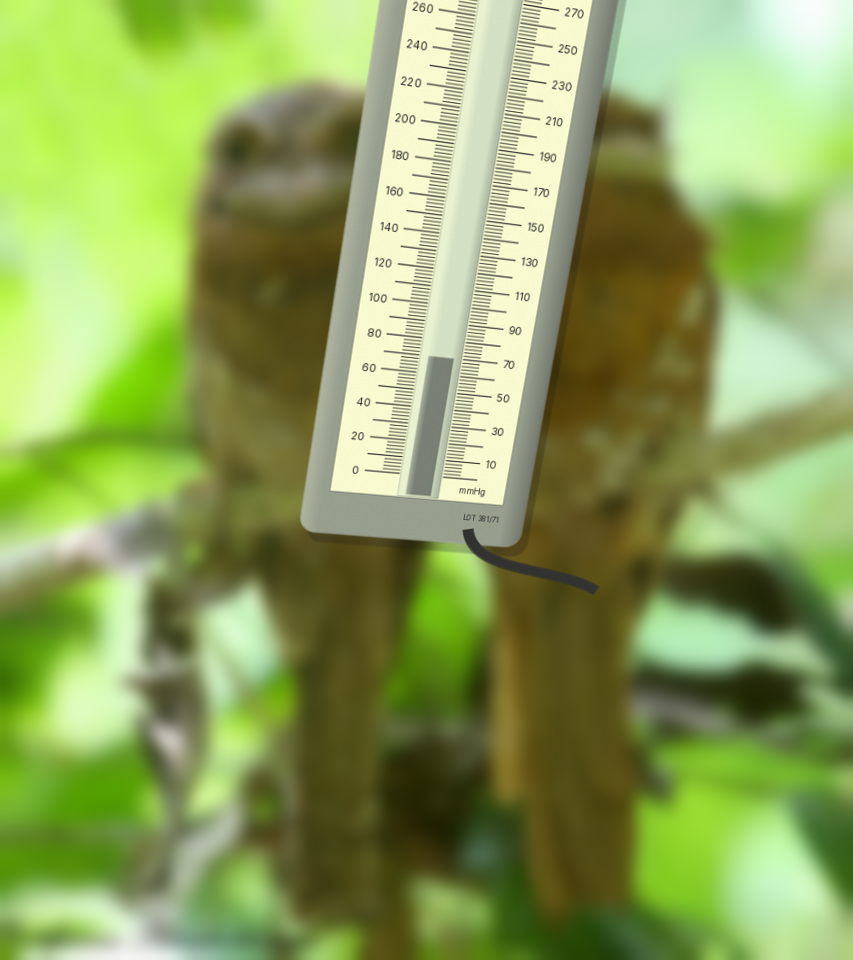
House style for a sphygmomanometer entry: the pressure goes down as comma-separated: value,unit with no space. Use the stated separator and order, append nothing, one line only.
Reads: 70,mmHg
